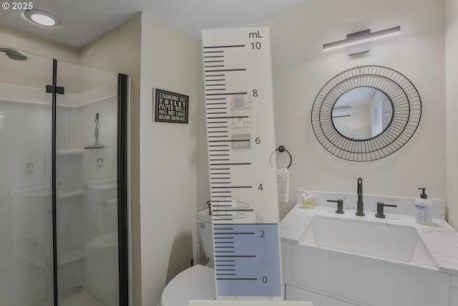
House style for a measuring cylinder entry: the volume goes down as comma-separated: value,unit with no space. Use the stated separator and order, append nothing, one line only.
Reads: 2.4,mL
